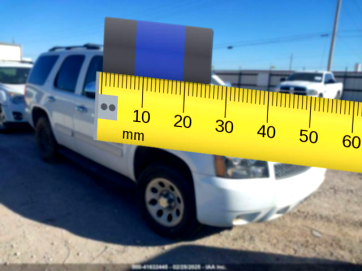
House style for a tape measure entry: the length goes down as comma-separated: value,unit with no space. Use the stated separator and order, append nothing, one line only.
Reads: 26,mm
